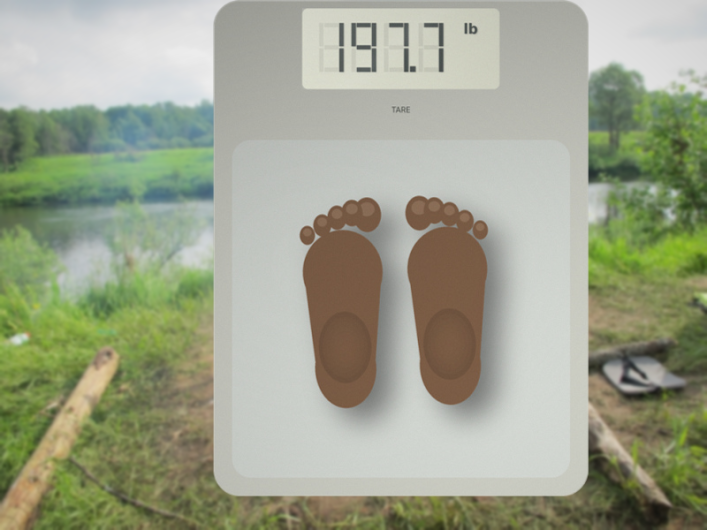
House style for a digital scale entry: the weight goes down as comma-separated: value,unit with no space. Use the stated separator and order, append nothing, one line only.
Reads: 197.7,lb
